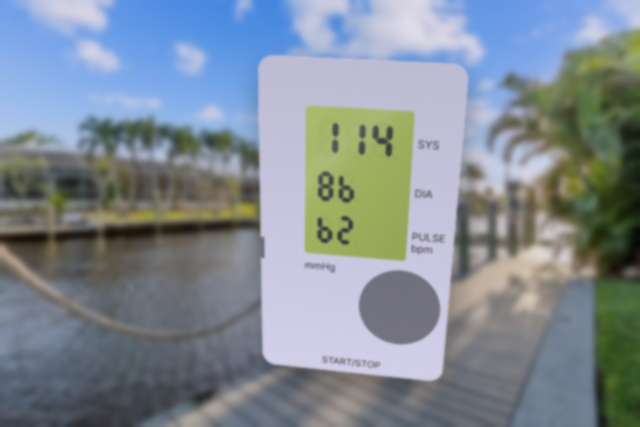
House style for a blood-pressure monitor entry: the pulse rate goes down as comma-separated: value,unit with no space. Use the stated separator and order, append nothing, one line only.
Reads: 62,bpm
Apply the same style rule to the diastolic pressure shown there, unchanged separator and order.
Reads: 86,mmHg
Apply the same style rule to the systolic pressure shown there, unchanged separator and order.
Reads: 114,mmHg
